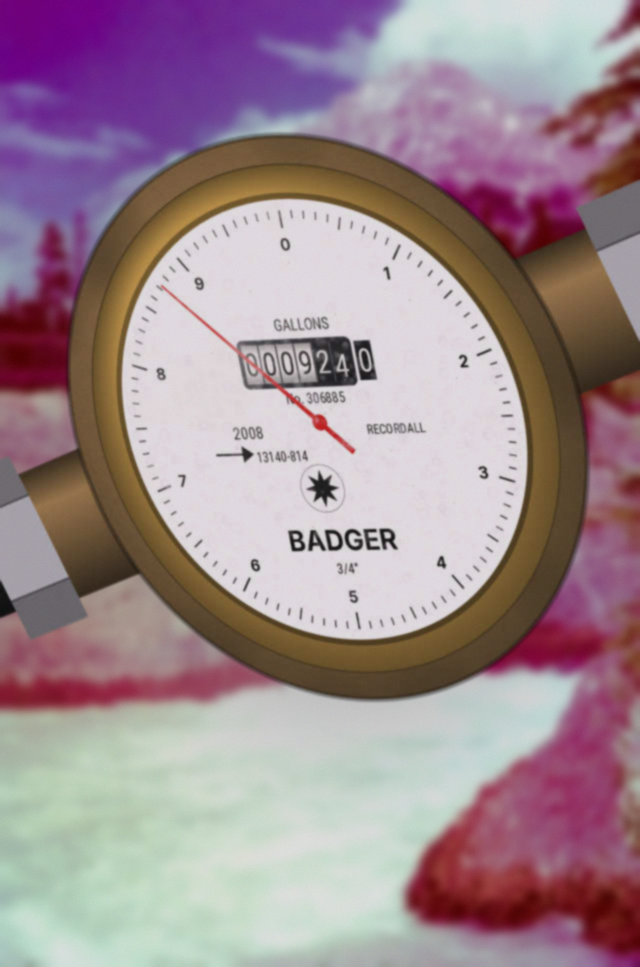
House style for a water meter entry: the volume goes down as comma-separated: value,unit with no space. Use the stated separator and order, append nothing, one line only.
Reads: 9238.7,gal
